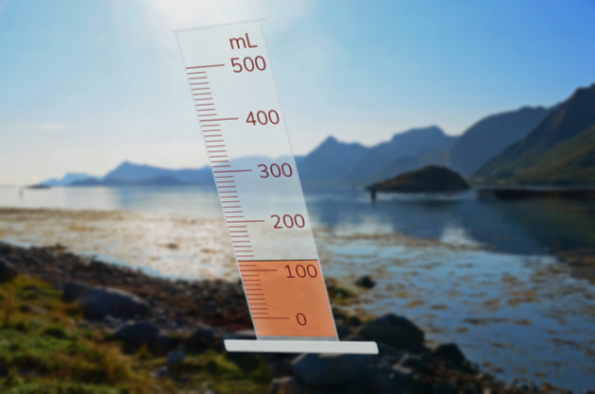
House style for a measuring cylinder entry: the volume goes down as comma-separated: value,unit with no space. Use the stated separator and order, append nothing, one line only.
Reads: 120,mL
